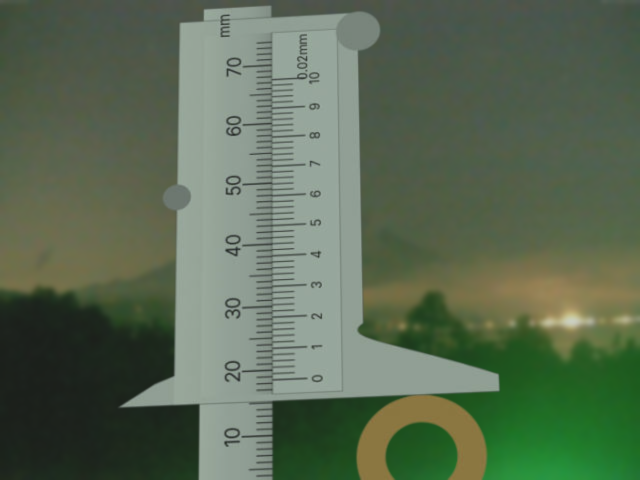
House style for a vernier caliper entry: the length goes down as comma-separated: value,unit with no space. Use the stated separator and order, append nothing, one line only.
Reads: 18.5,mm
